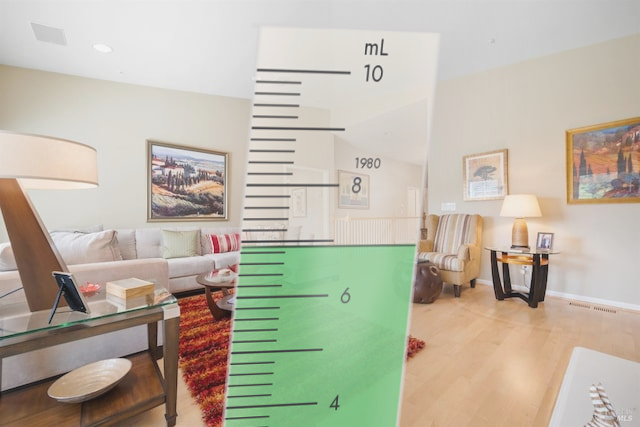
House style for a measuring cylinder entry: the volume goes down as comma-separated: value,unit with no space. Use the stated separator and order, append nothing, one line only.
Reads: 6.9,mL
